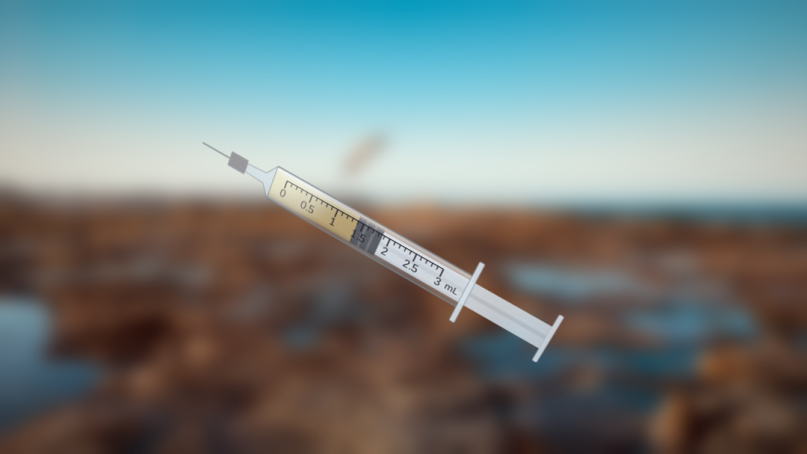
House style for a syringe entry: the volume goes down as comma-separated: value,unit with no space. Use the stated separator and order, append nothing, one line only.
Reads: 1.4,mL
